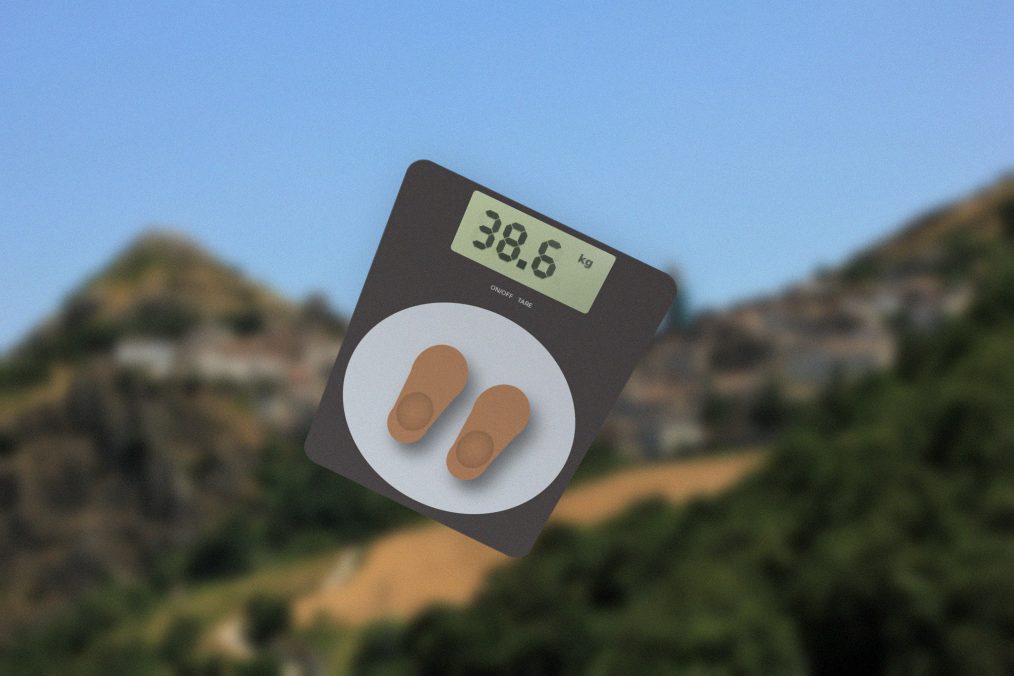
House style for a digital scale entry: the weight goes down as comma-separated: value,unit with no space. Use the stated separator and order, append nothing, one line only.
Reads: 38.6,kg
